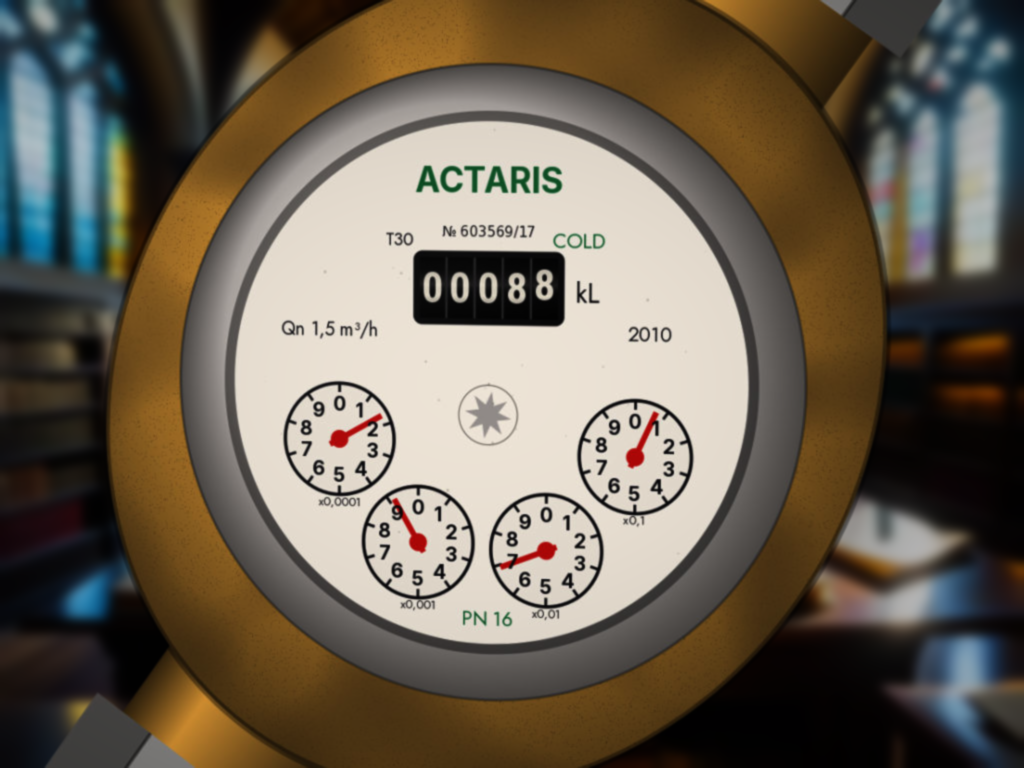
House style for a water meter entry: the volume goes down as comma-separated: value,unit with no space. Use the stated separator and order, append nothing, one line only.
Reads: 88.0691,kL
